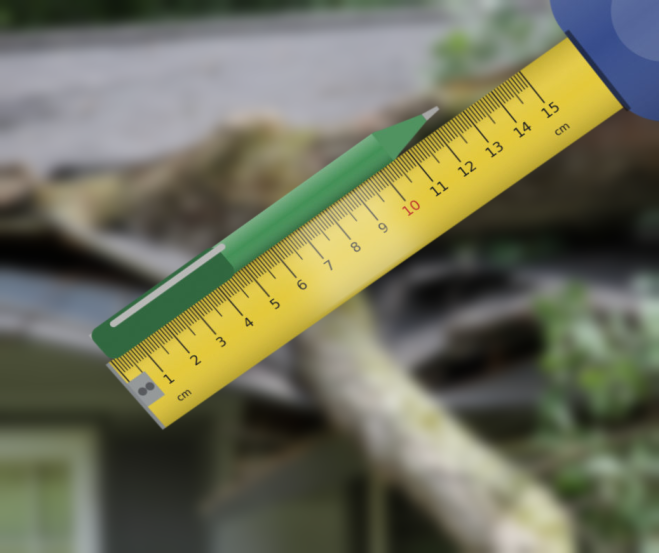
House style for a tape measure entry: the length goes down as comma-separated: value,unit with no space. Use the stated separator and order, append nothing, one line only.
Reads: 12.5,cm
